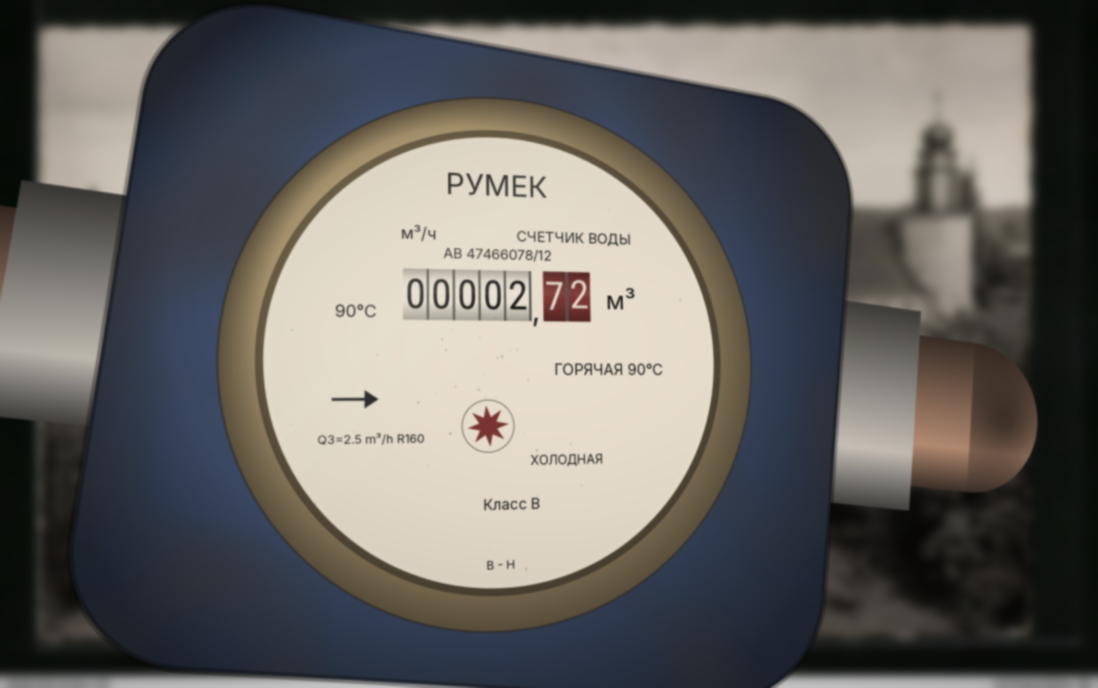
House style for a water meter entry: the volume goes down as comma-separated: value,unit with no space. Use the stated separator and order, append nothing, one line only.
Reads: 2.72,m³
